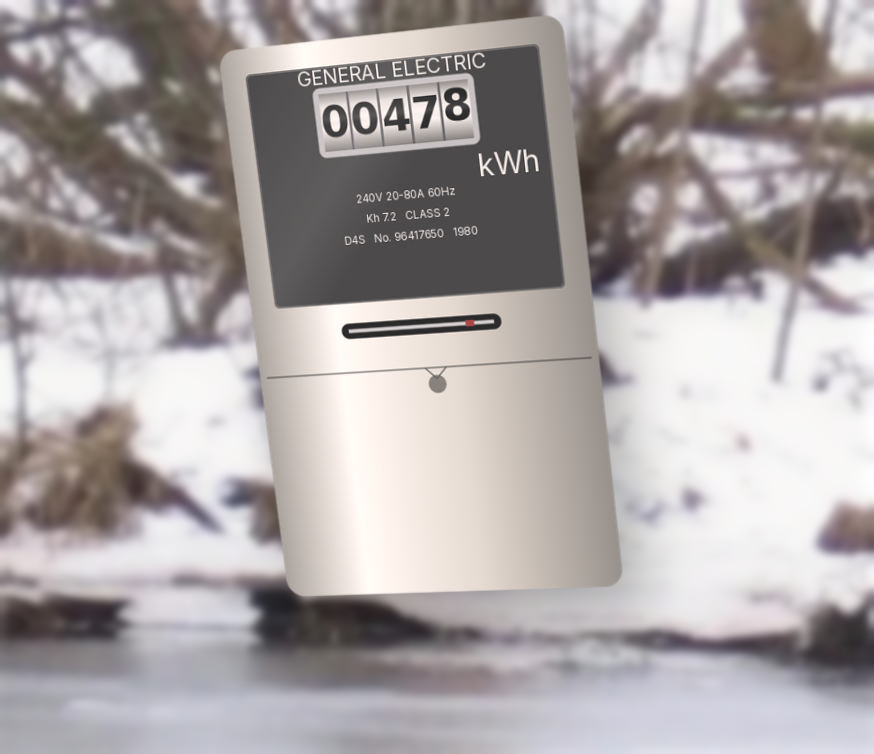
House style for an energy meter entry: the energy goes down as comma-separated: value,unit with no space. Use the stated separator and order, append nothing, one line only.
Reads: 478,kWh
